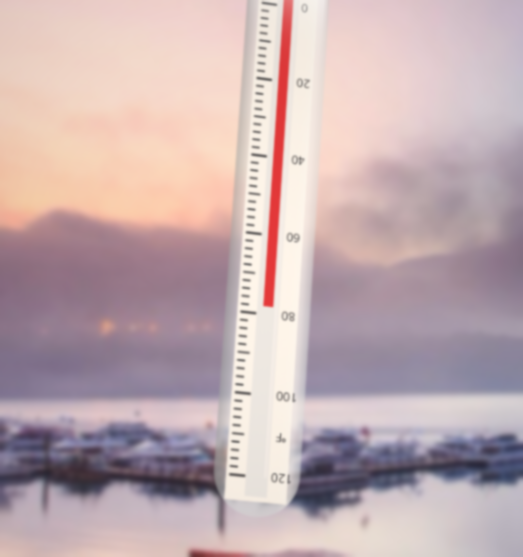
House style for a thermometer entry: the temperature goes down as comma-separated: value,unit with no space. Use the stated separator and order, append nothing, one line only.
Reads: 78,°F
